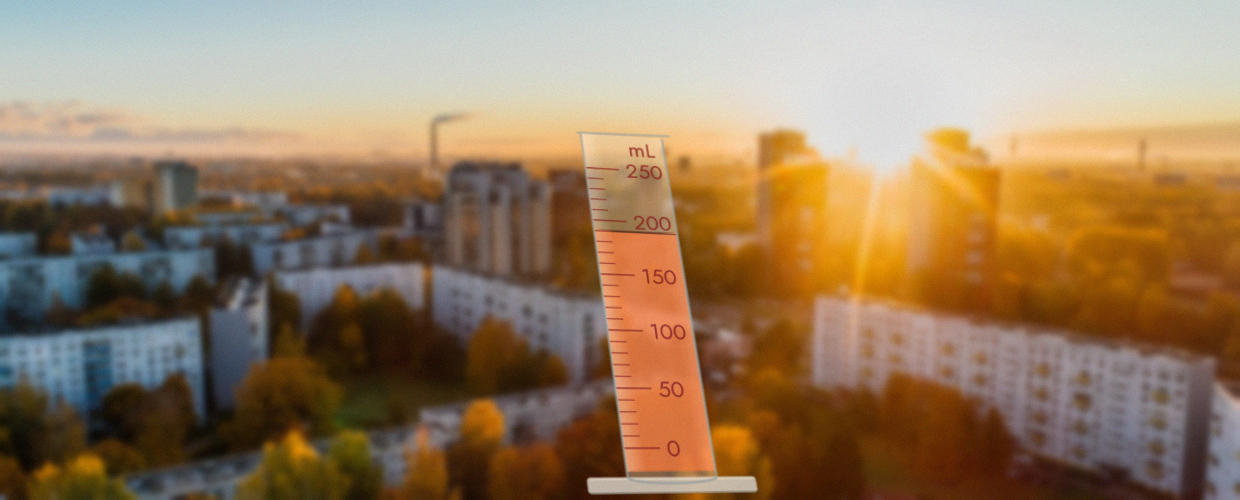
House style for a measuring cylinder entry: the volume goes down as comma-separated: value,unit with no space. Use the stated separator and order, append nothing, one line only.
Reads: 190,mL
